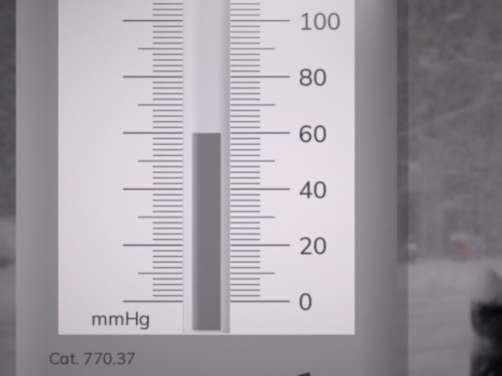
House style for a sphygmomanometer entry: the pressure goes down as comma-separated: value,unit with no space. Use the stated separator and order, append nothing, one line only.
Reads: 60,mmHg
